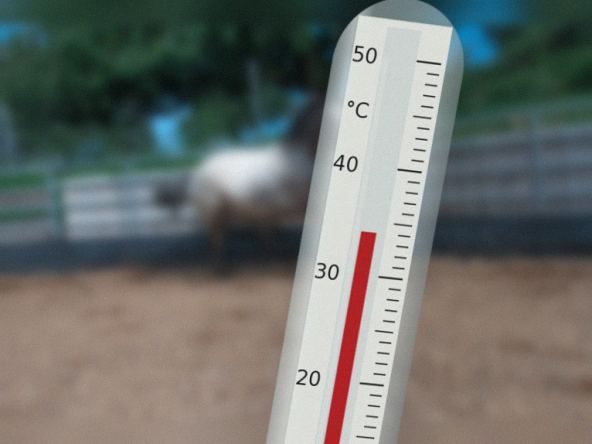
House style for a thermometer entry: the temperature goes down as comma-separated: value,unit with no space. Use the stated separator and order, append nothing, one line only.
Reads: 34,°C
